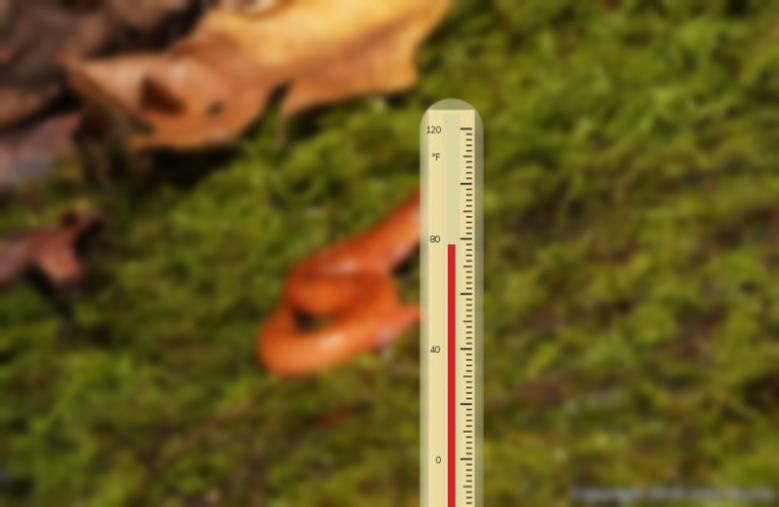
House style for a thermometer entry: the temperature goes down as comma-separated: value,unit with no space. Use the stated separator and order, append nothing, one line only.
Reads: 78,°F
